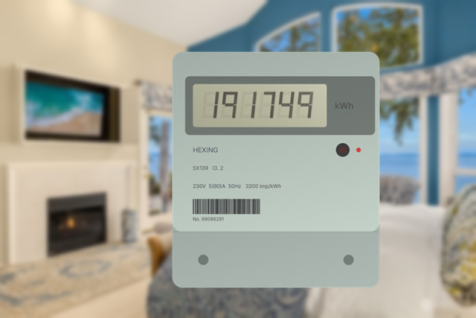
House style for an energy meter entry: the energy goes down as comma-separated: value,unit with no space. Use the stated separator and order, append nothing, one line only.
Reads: 191749,kWh
